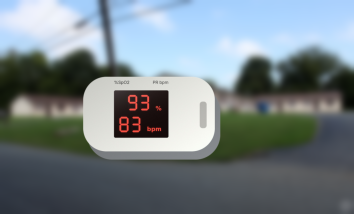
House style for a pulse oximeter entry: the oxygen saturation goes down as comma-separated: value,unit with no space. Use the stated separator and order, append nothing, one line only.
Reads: 93,%
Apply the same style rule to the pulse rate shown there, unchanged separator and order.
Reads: 83,bpm
